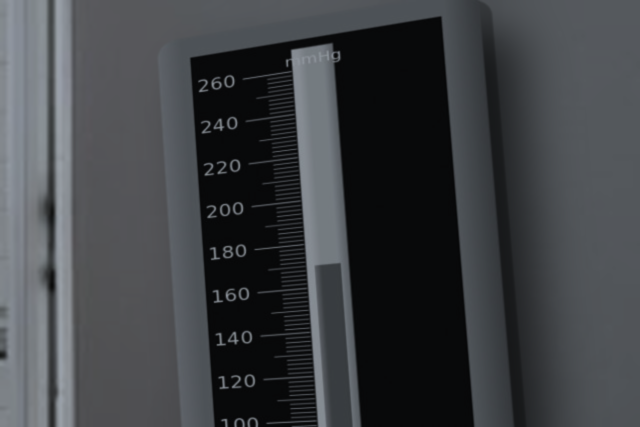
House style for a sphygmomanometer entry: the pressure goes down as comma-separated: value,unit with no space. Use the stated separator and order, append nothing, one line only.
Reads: 170,mmHg
